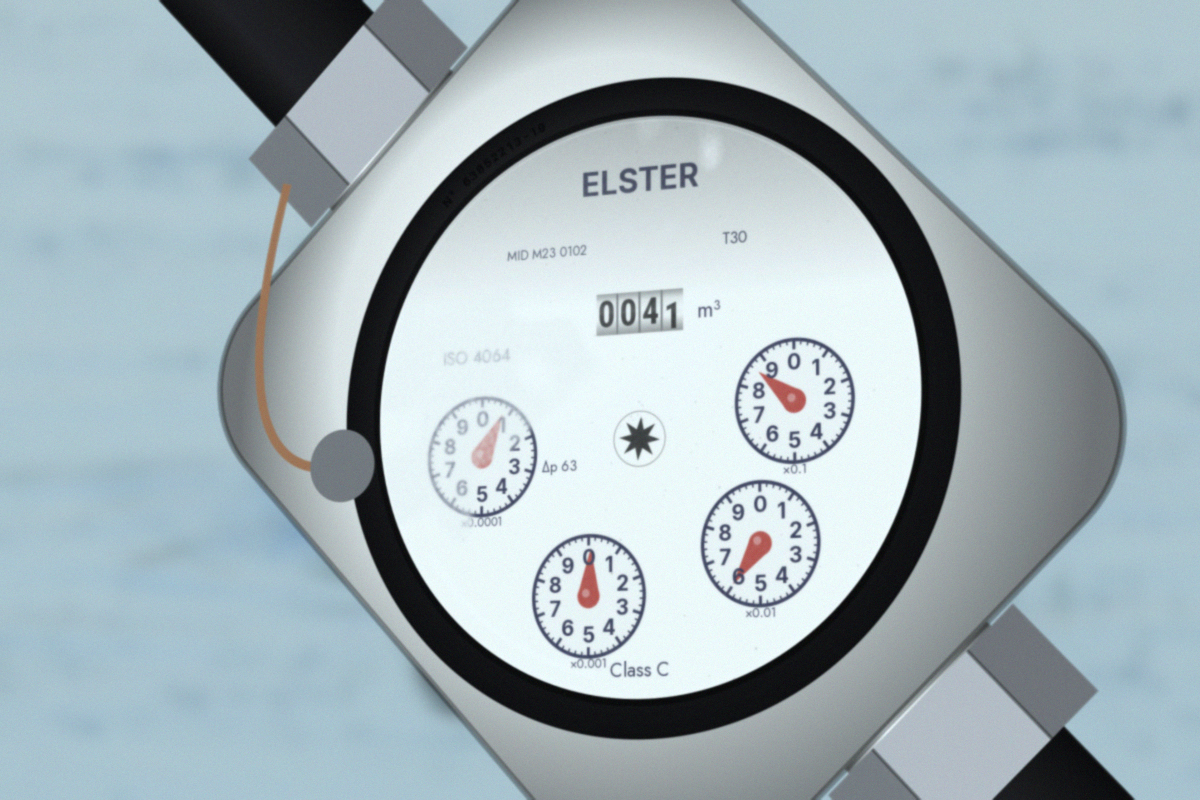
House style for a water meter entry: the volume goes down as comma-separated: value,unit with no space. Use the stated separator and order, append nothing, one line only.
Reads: 40.8600,m³
